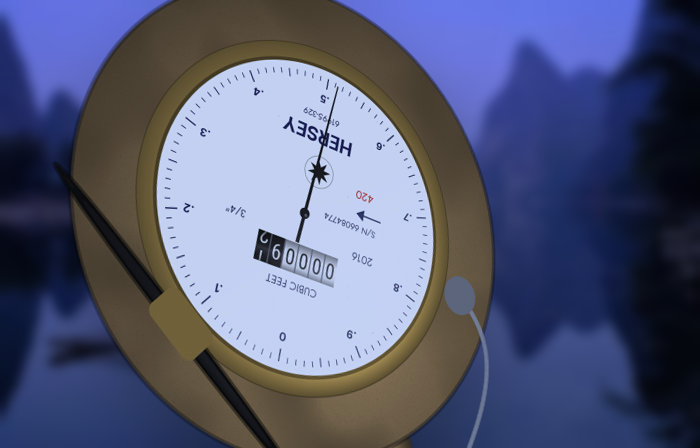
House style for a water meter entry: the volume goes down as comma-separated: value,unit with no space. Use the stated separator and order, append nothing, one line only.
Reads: 91.51,ft³
